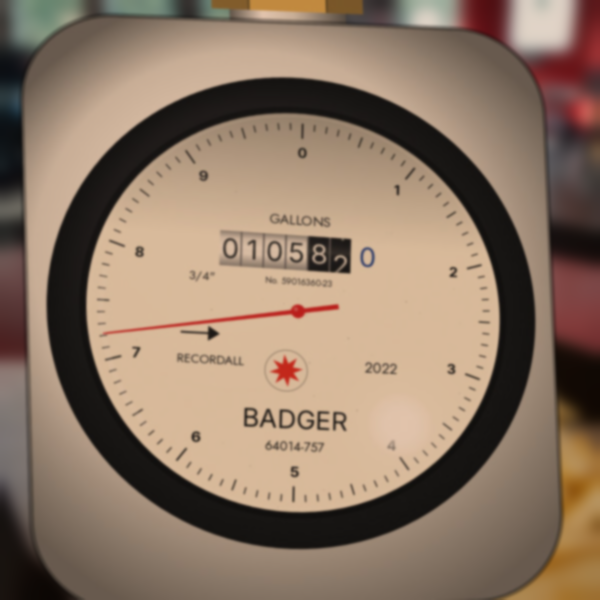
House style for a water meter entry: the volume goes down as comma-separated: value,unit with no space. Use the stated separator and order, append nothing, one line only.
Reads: 105817.2,gal
